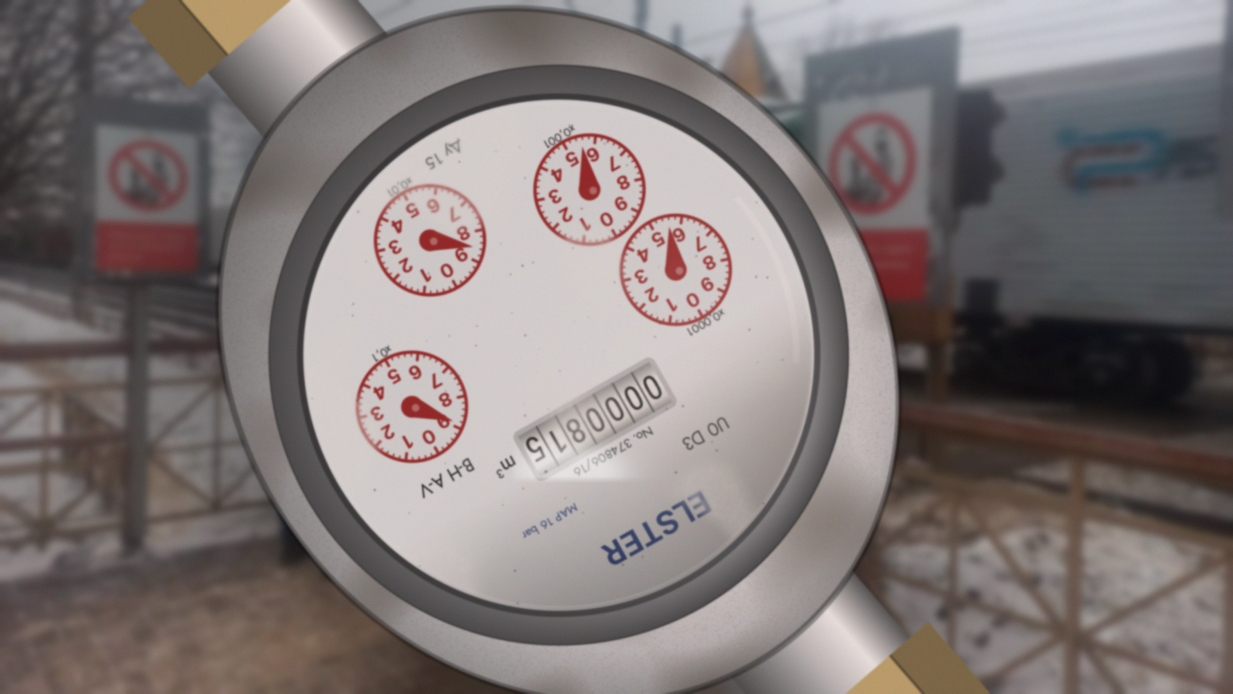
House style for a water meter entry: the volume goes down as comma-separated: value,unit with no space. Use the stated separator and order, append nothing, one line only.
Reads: 814.8855,m³
